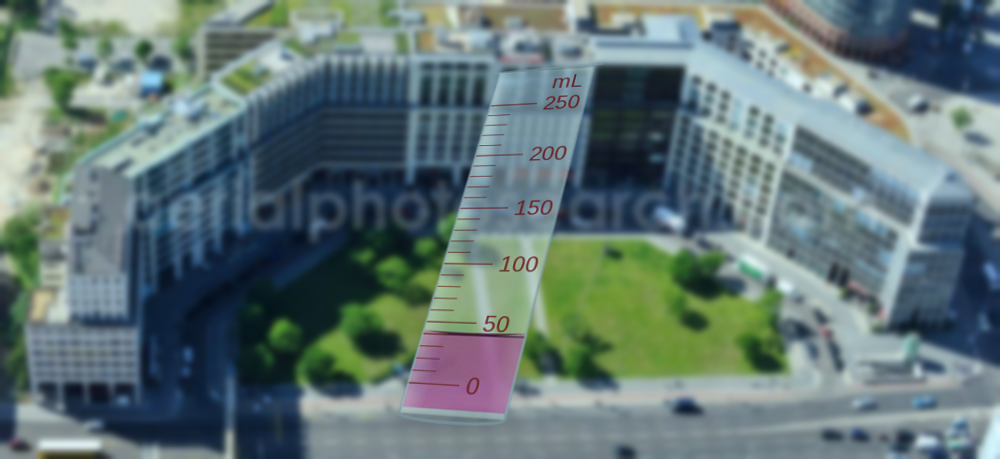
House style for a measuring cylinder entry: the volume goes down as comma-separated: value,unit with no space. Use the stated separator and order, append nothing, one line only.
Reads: 40,mL
